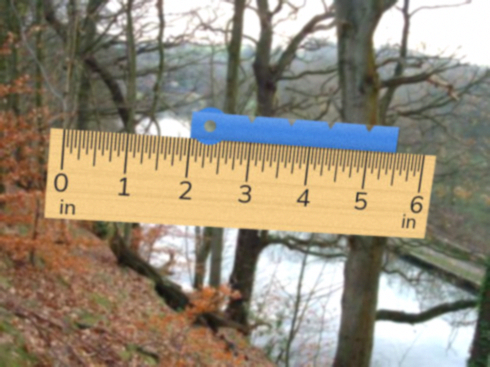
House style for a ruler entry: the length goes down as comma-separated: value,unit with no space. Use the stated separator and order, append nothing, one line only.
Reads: 3.5,in
